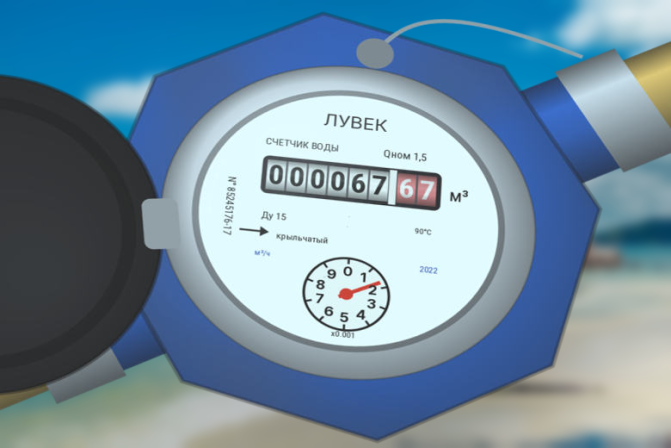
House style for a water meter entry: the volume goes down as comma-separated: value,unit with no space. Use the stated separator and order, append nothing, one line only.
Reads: 67.671,m³
